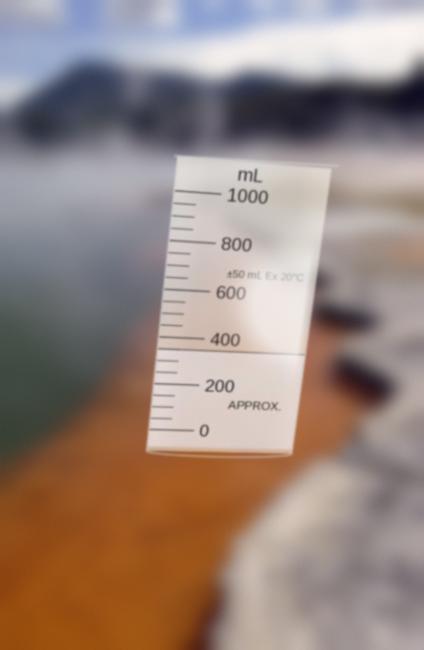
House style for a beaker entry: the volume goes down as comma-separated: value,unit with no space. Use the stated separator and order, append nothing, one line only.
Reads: 350,mL
